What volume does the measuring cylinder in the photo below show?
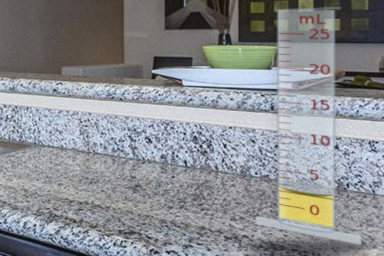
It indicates 2 mL
